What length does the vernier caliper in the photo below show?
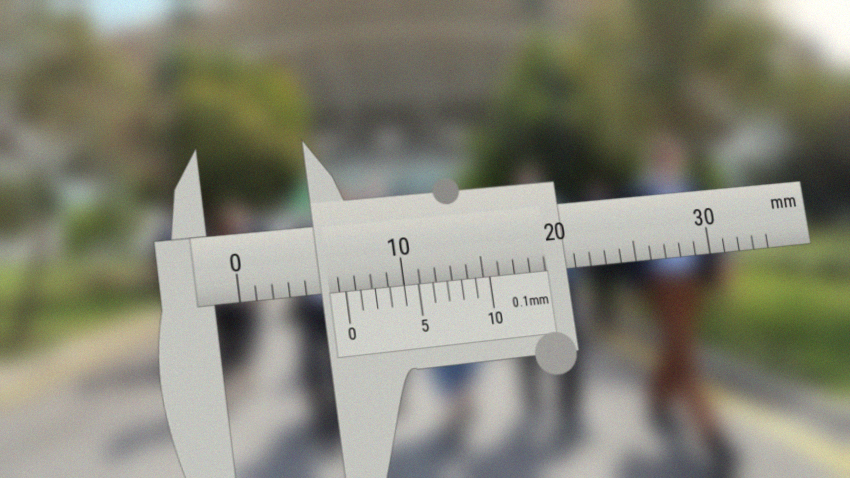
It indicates 6.4 mm
